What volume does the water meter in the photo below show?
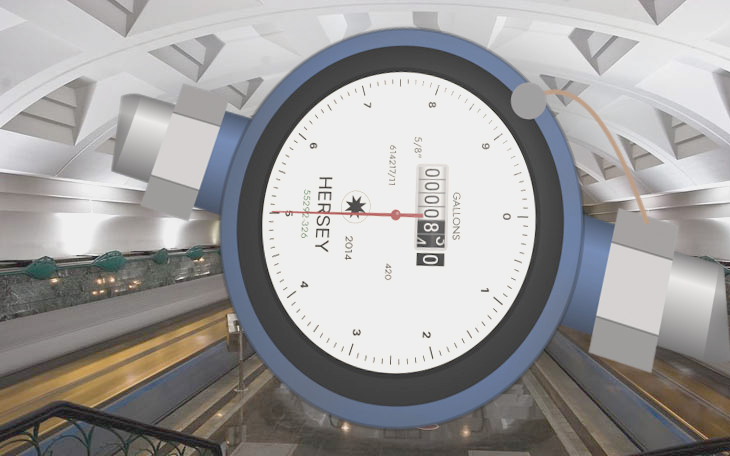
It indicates 835.0 gal
